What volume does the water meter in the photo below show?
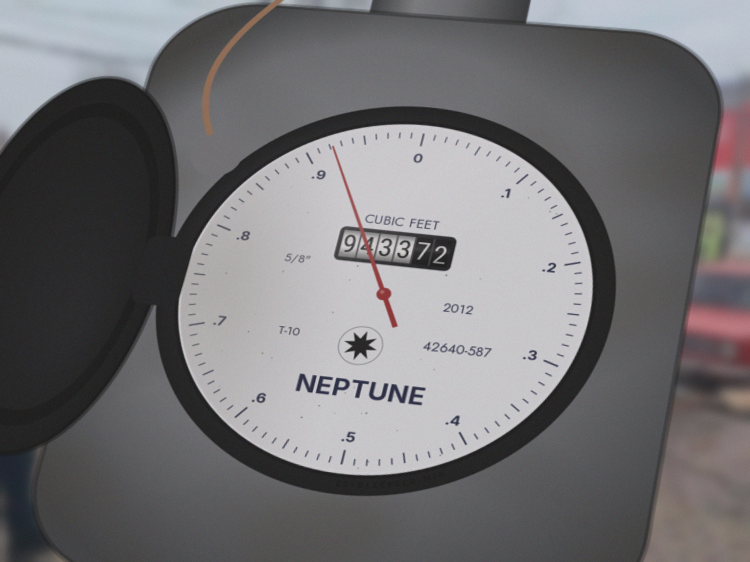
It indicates 943371.92 ft³
